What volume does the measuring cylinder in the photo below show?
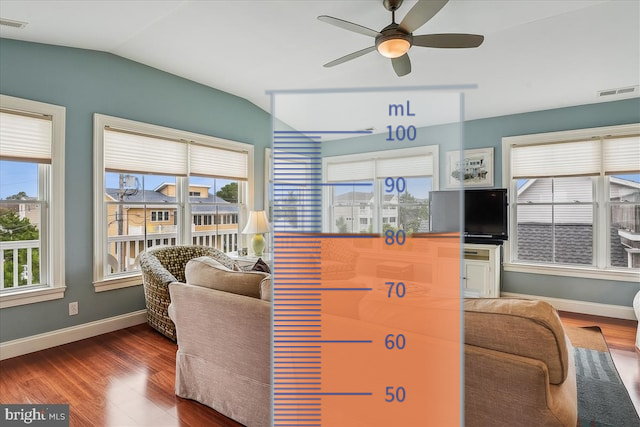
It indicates 80 mL
